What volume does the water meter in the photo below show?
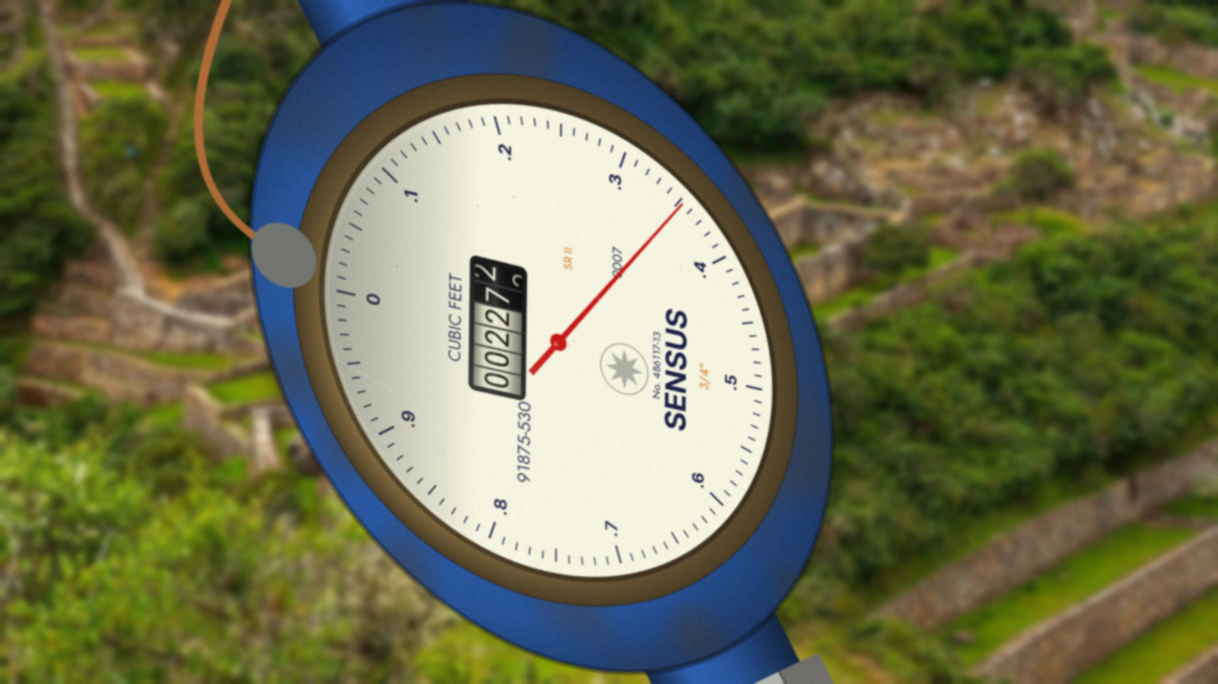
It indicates 2272.35 ft³
